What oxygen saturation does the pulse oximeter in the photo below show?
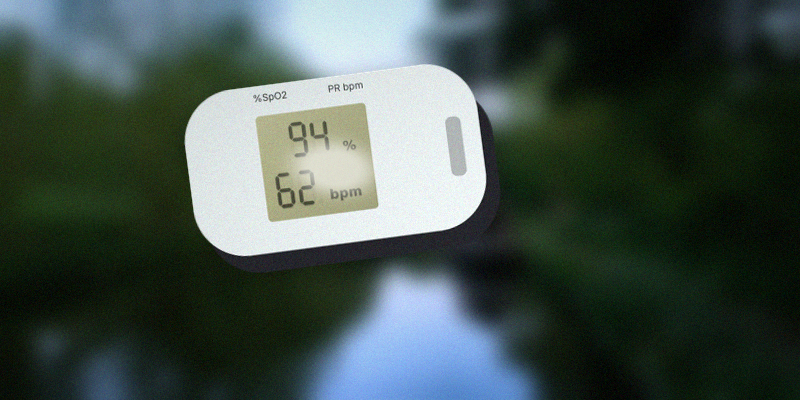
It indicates 94 %
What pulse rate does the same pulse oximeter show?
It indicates 62 bpm
